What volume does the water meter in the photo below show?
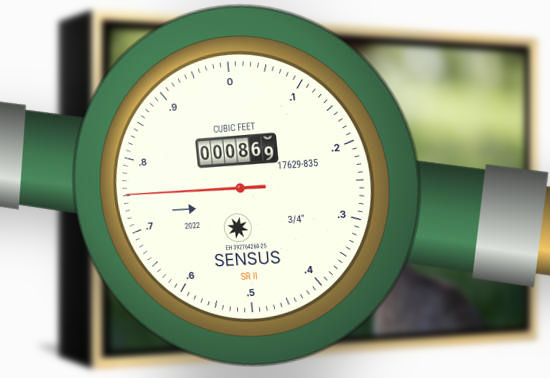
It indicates 868.75 ft³
